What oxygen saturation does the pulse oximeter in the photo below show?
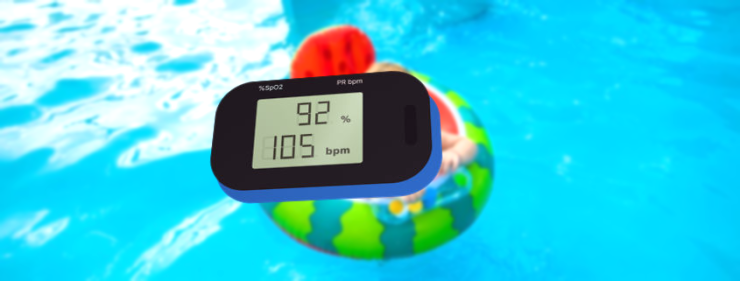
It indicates 92 %
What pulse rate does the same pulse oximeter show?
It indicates 105 bpm
